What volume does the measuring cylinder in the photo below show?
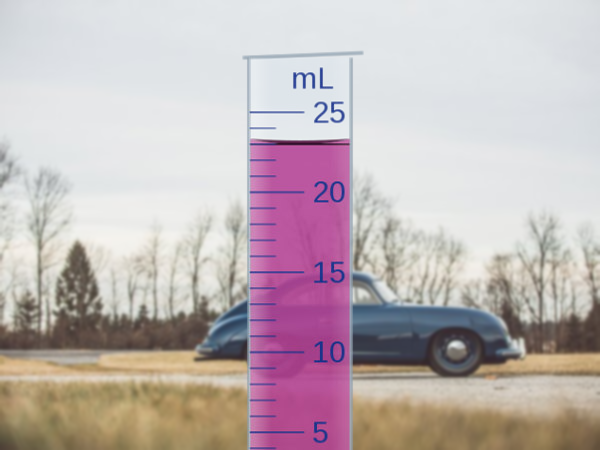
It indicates 23 mL
